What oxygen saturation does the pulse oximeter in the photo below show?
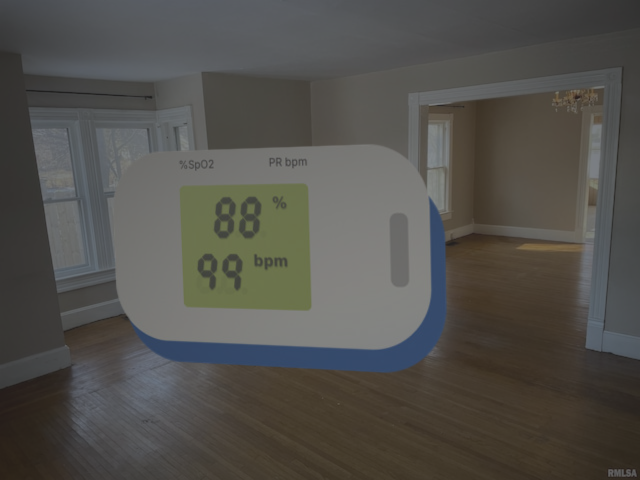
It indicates 88 %
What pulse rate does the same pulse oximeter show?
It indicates 99 bpm
